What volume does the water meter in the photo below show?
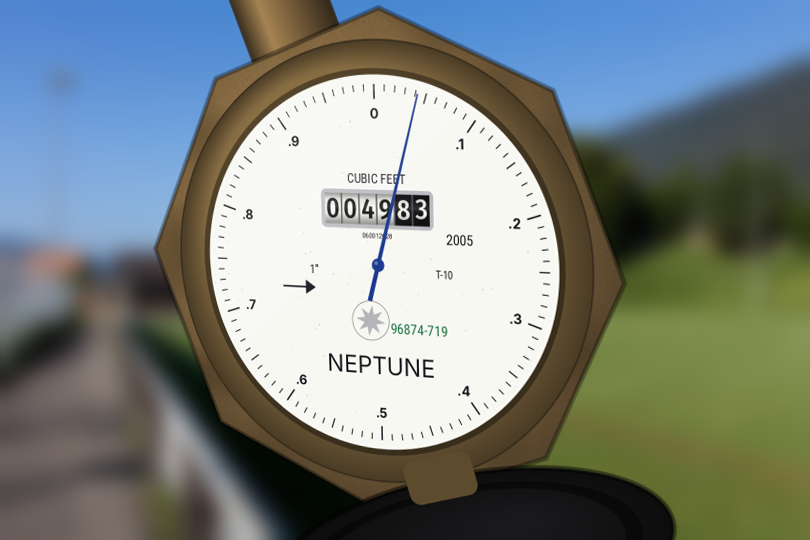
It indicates 4983.04 ft³
